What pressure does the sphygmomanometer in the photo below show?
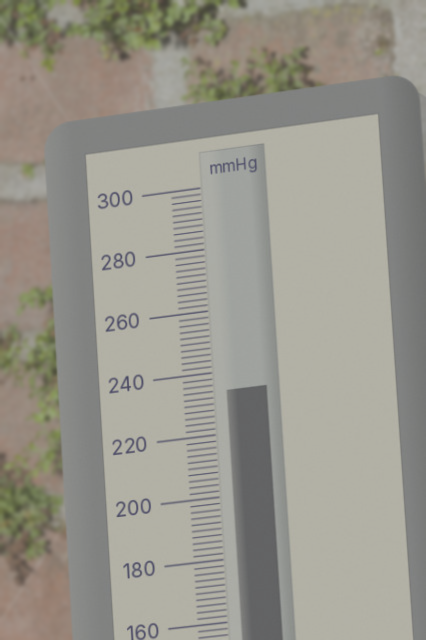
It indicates 234 mmHg
